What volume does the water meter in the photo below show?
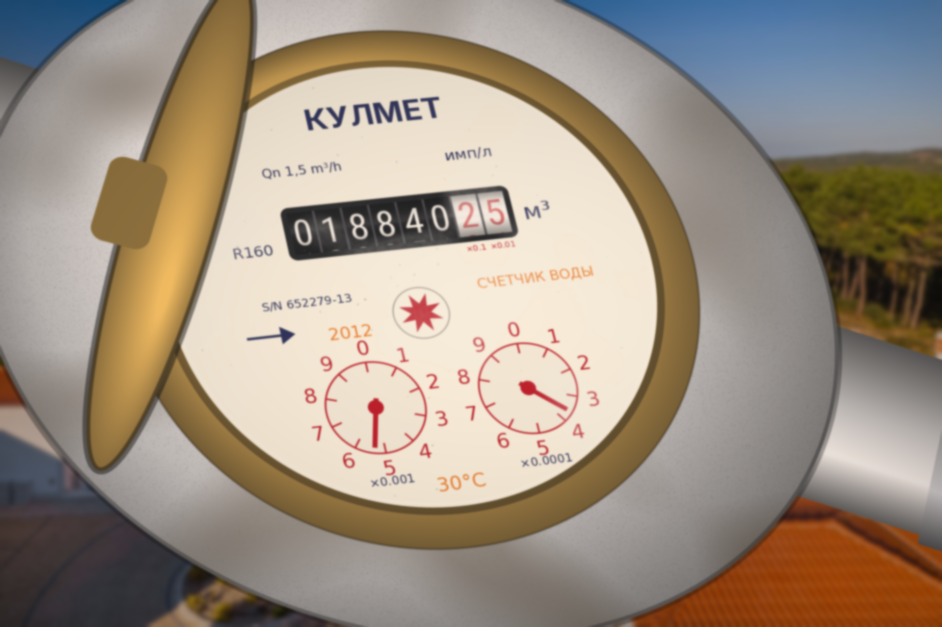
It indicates 18840.2553 m³
